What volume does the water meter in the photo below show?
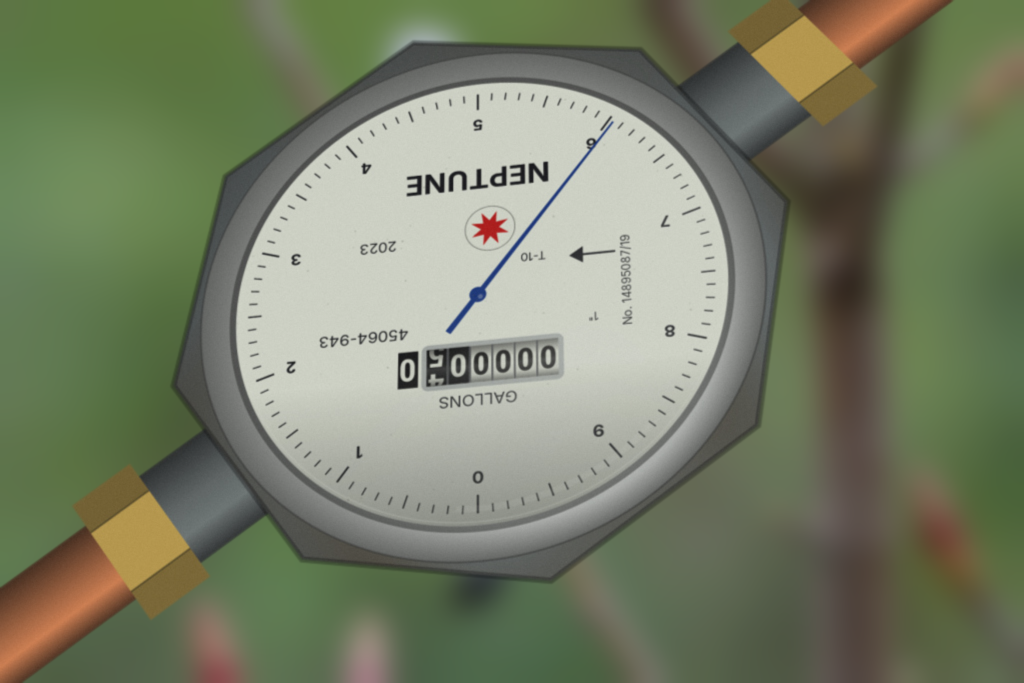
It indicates 46.0 gal
